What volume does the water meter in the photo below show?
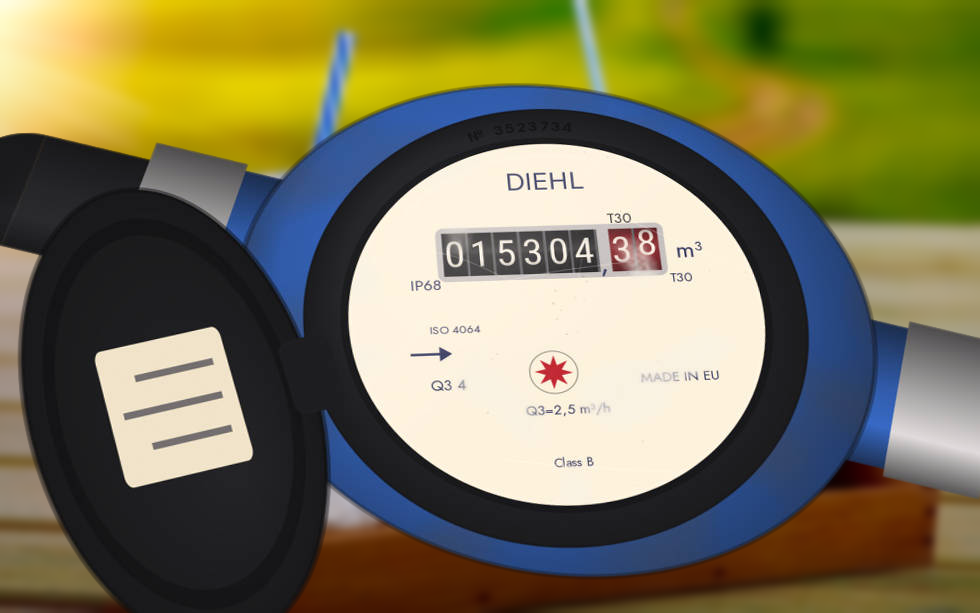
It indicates 15304.38 m³
